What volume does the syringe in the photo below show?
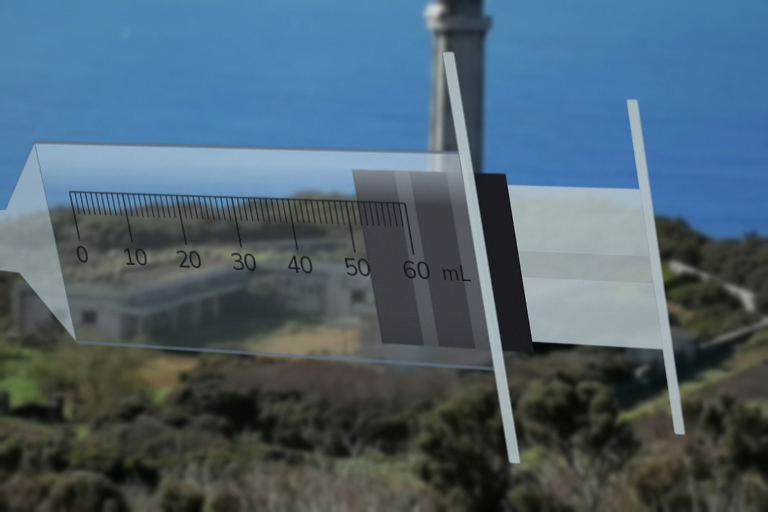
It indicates 52 mL
